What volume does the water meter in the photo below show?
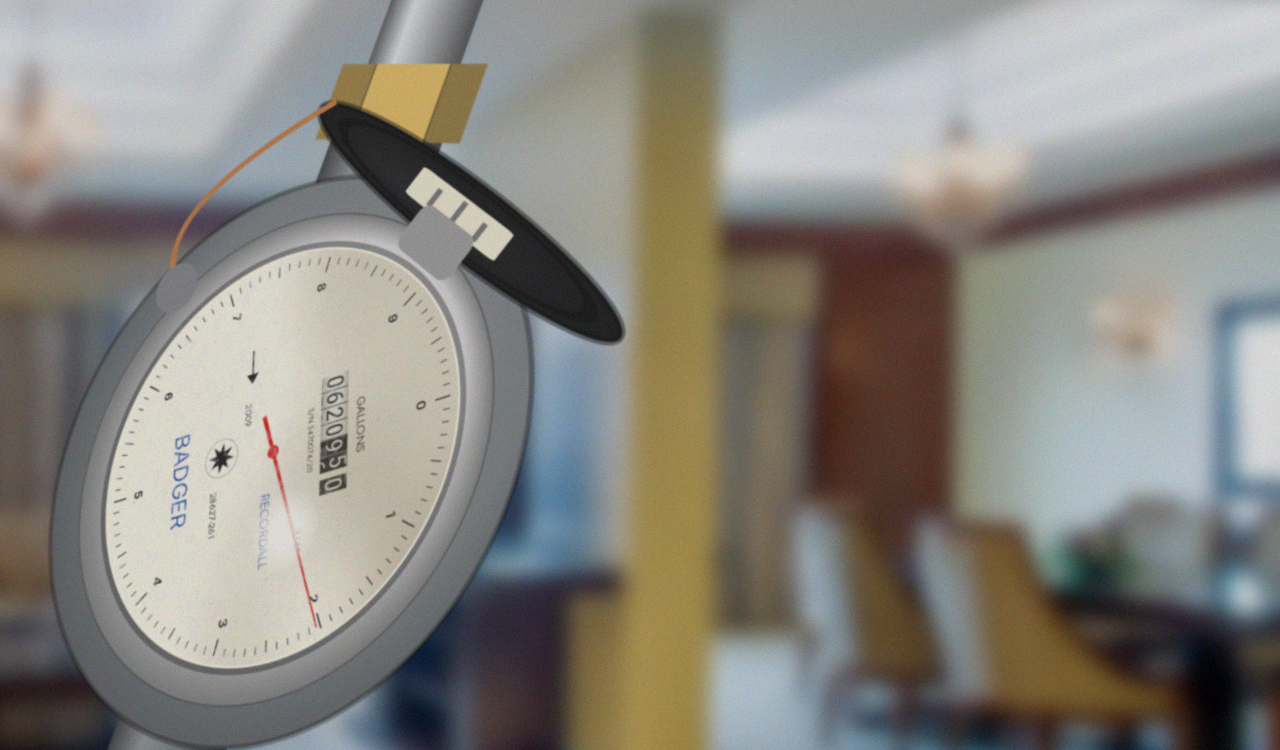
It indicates 620952.0 gal
